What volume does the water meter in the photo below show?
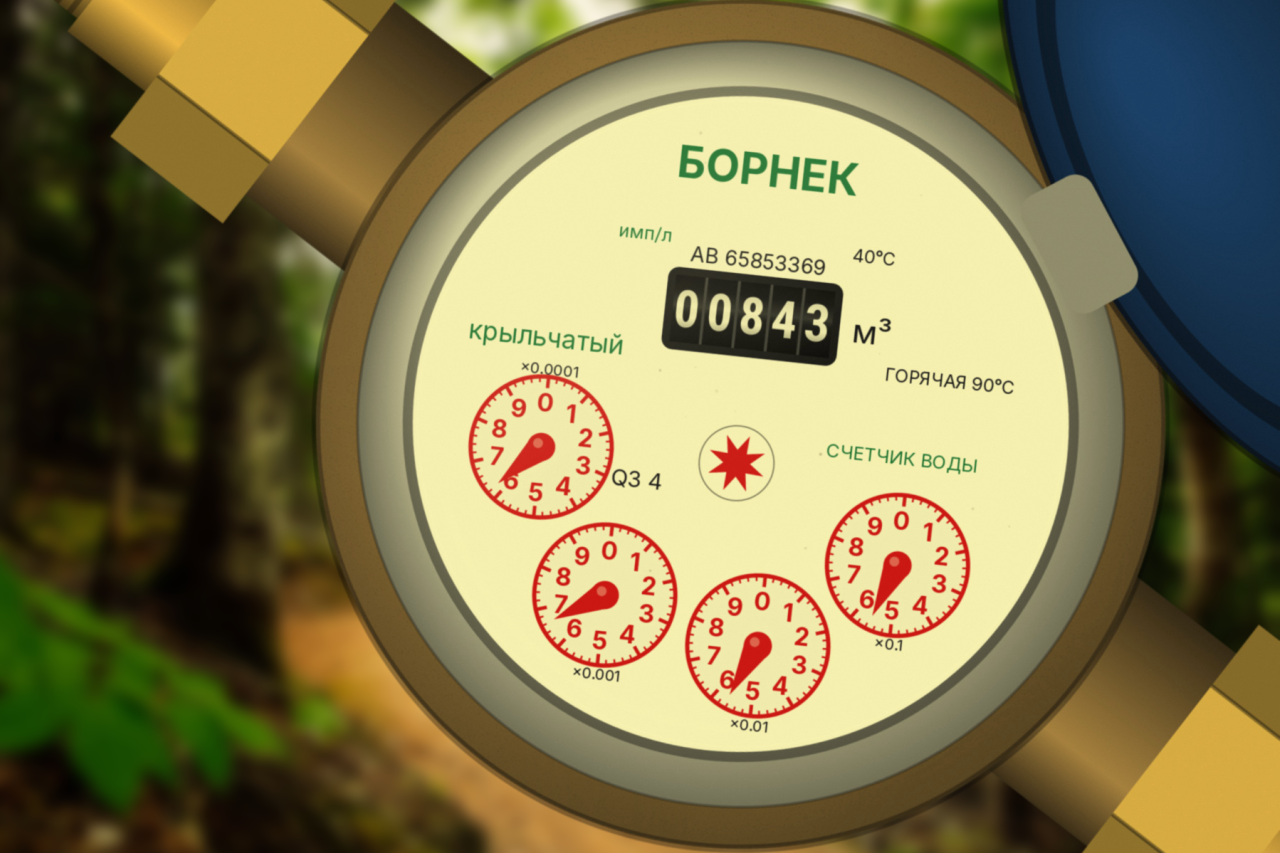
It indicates 843.5566 m³
